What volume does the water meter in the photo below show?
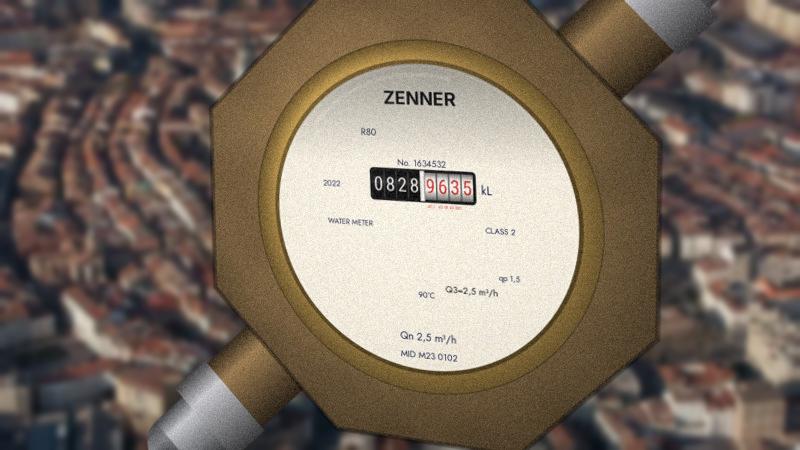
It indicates 828.9635 kL
